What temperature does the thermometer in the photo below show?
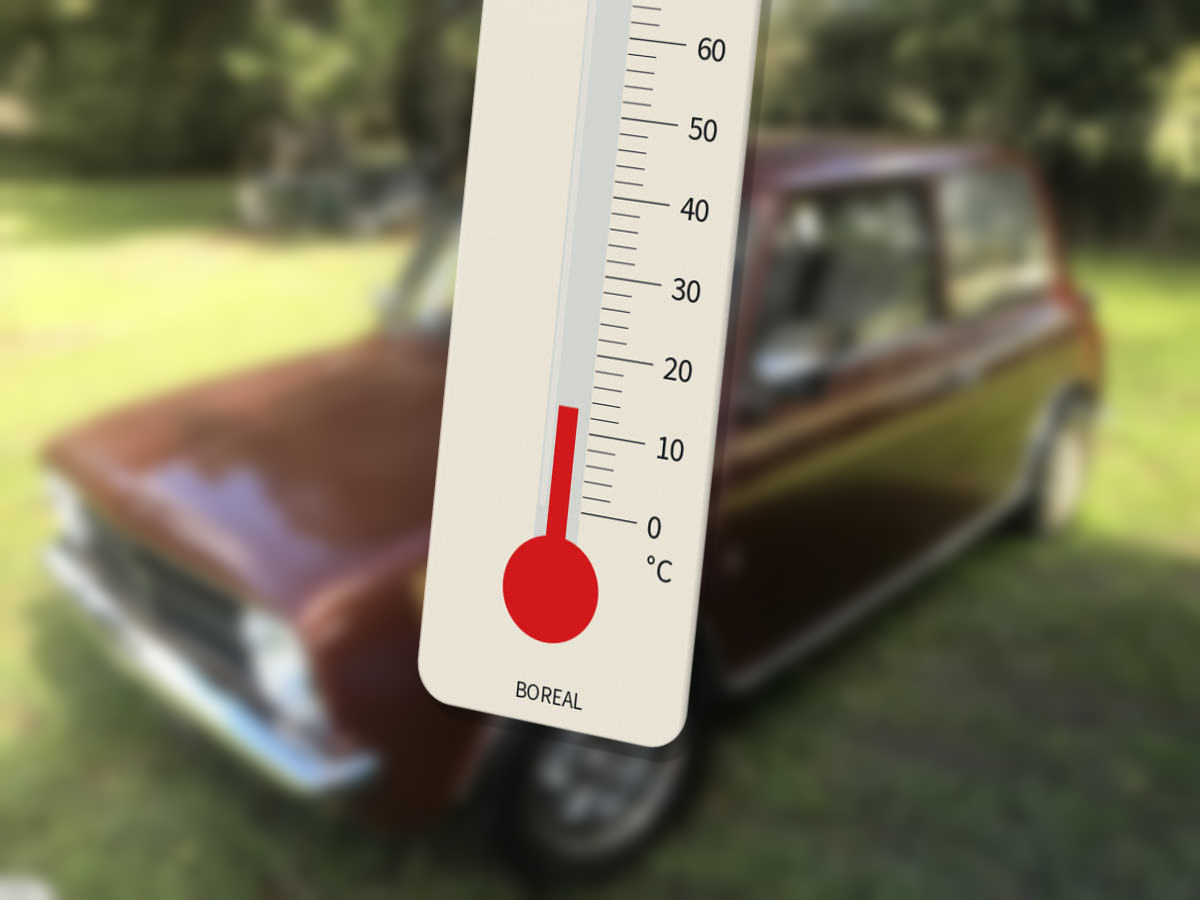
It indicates 13 °C
